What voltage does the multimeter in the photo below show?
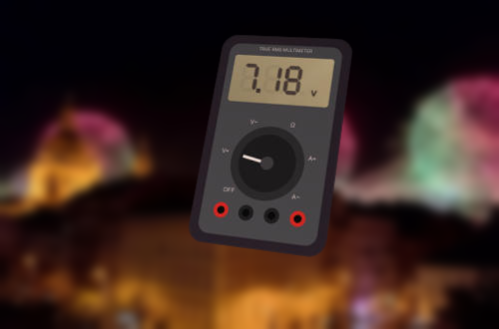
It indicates 7.18 V
